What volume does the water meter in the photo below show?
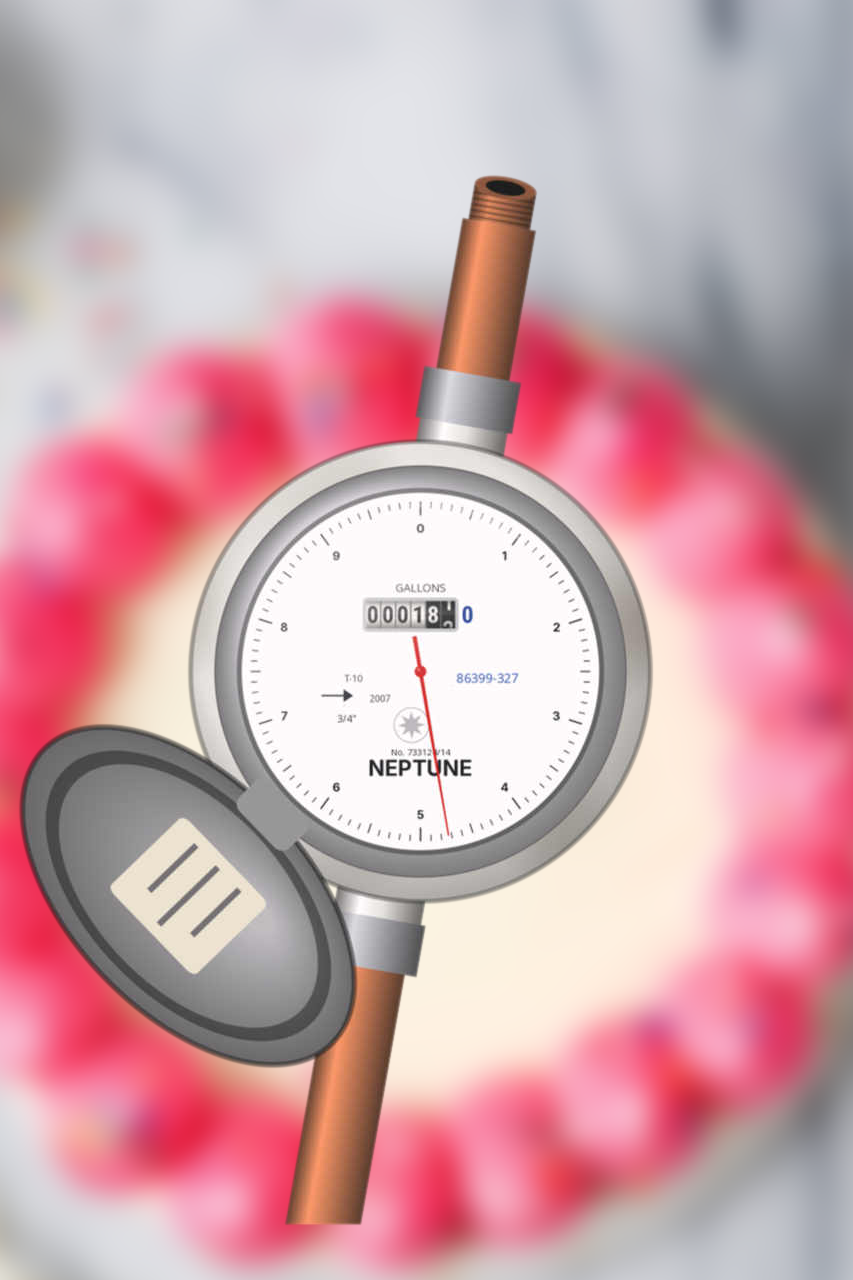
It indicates 1814.7 gal
